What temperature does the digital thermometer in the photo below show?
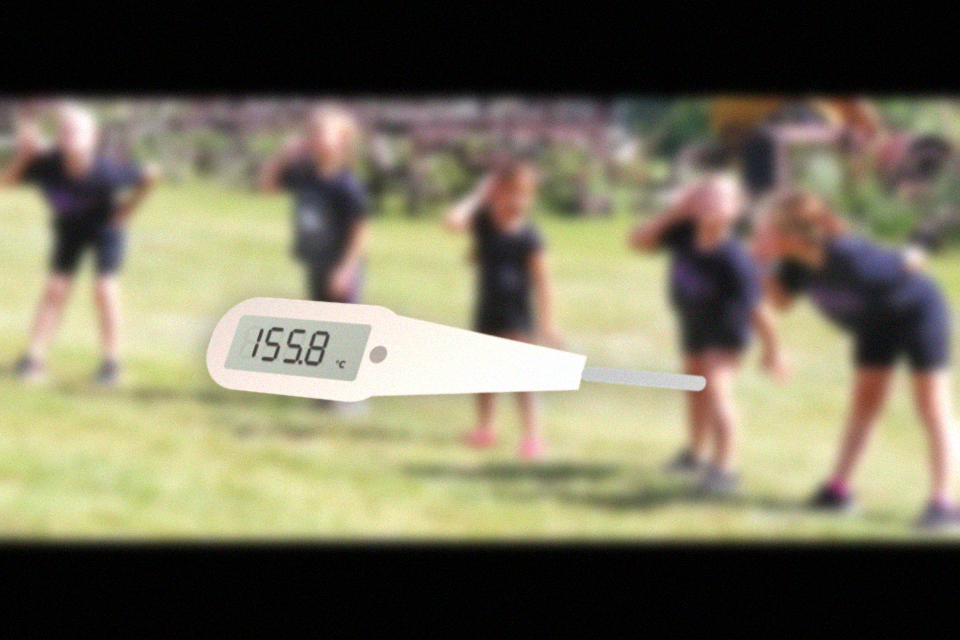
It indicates 155.8 °C
